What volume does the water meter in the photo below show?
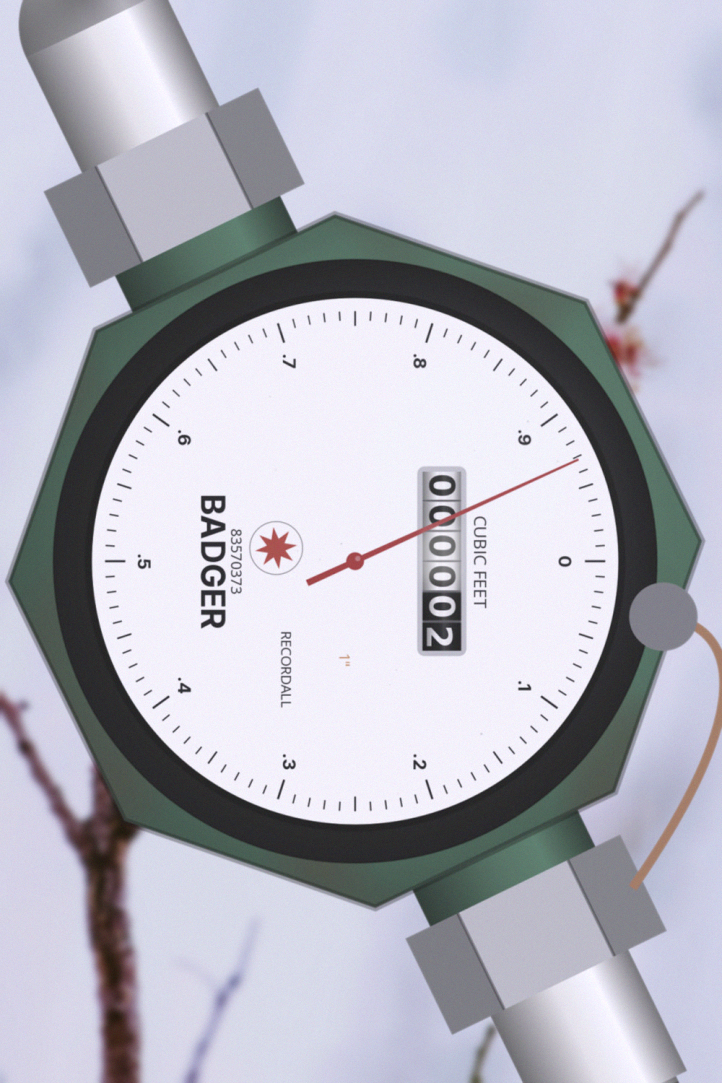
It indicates 1.93 ft³
